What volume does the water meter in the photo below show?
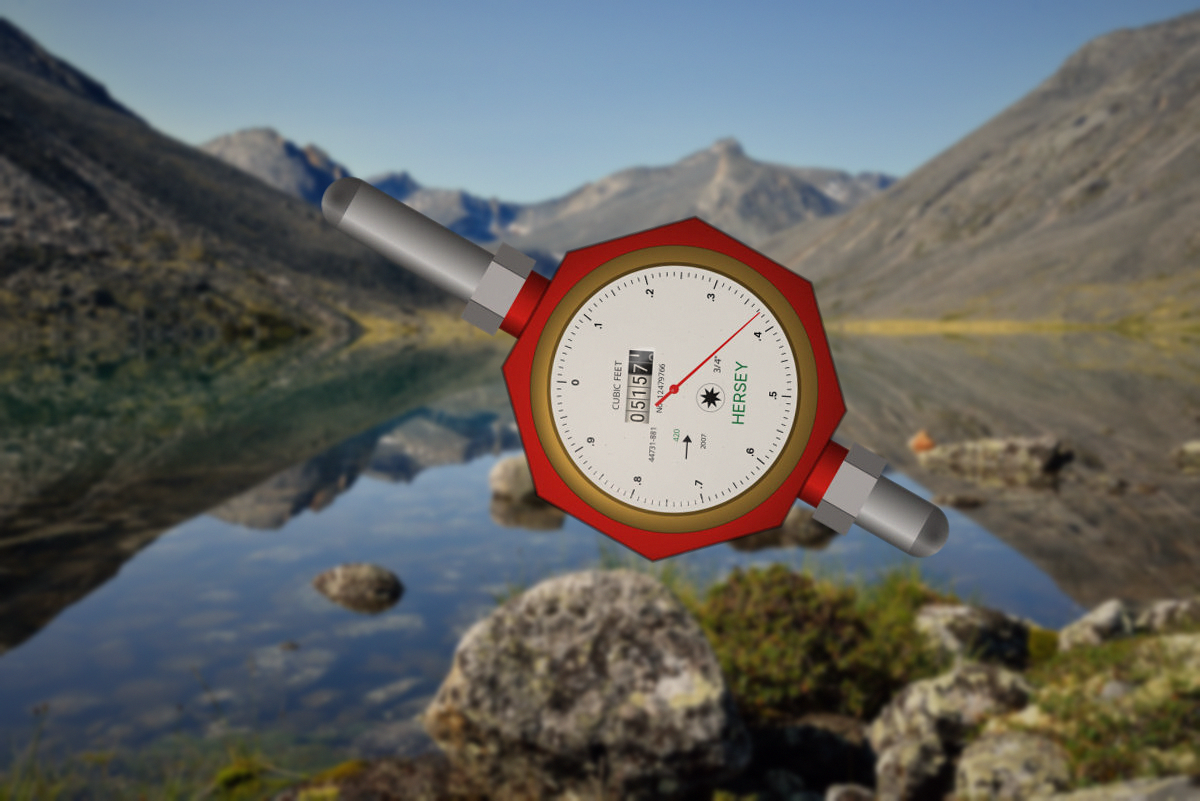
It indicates 51571.37 ft³
